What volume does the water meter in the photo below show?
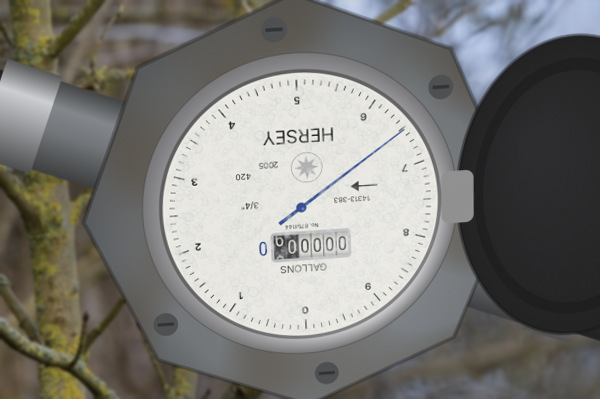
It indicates 86.5 gal
